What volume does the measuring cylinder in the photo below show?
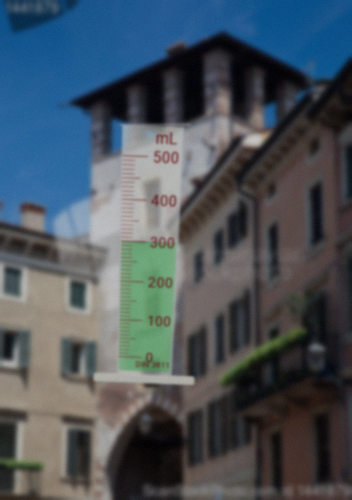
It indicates 300 mL
